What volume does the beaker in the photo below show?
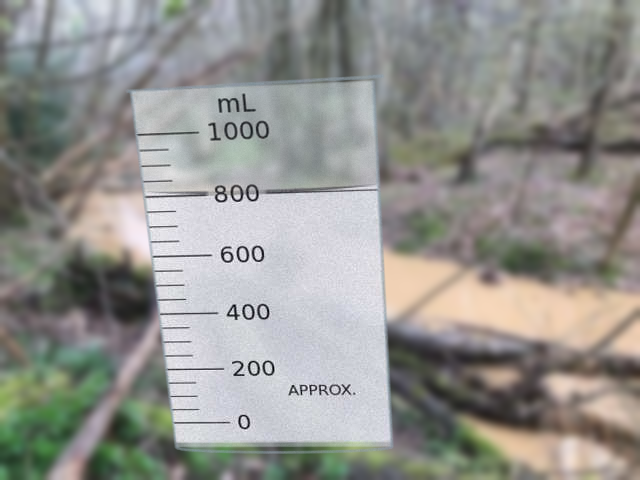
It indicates 800 mL
